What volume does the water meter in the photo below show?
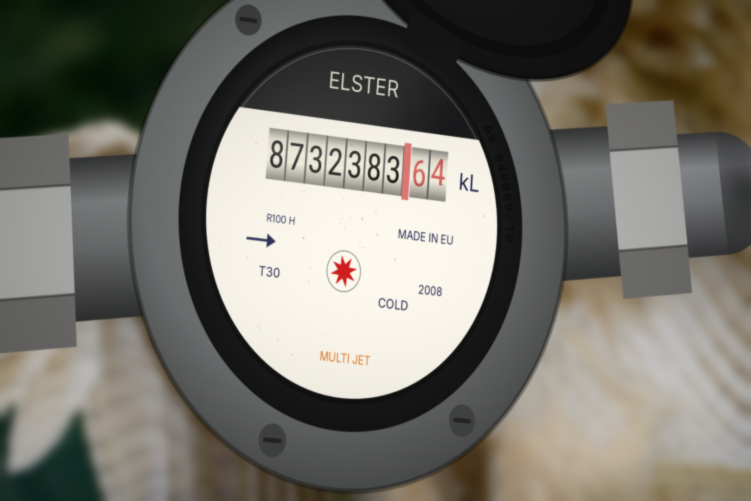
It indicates 8732383.64 kL
